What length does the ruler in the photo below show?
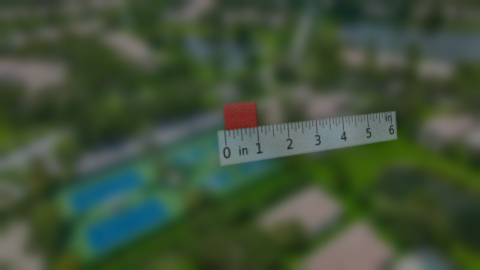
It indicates 1 in
